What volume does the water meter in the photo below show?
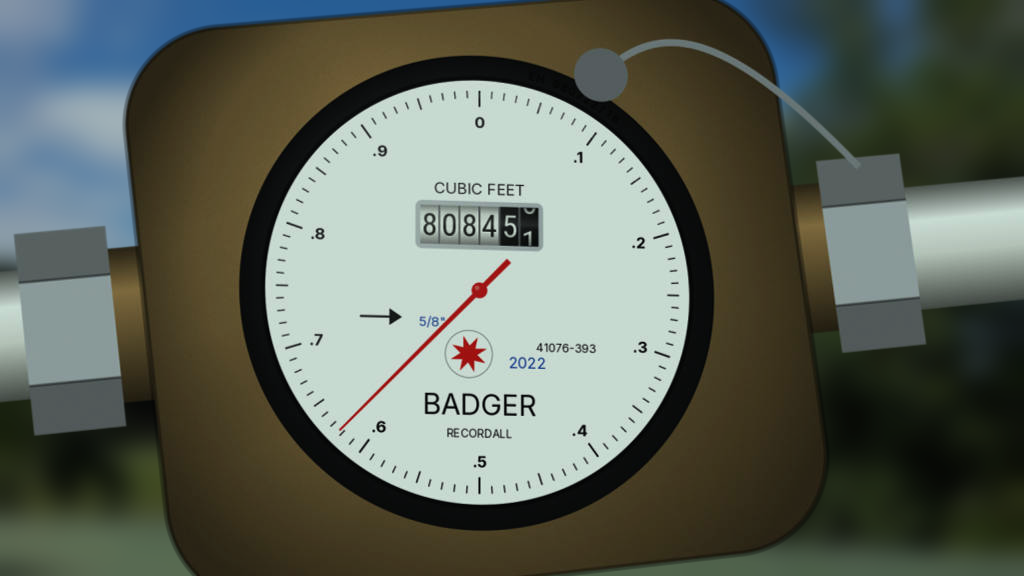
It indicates 808450.62 ft³
